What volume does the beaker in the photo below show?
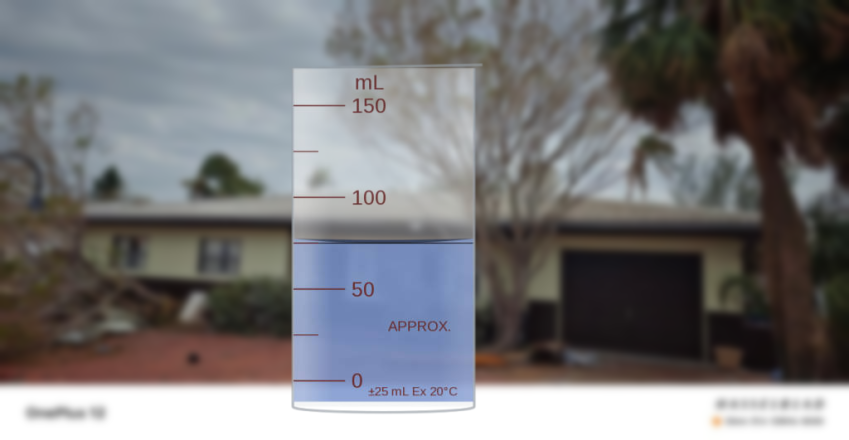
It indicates 75 mL
